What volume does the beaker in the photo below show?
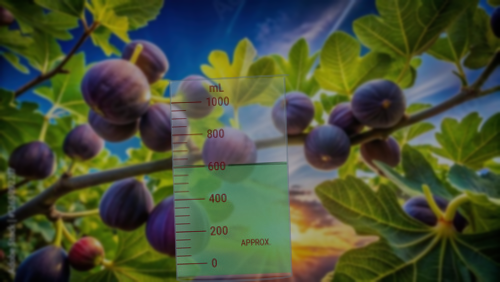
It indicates 600 mL
